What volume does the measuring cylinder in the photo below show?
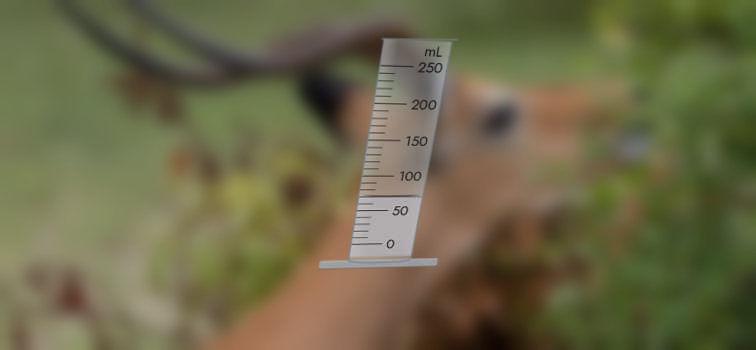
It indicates 70 mL
